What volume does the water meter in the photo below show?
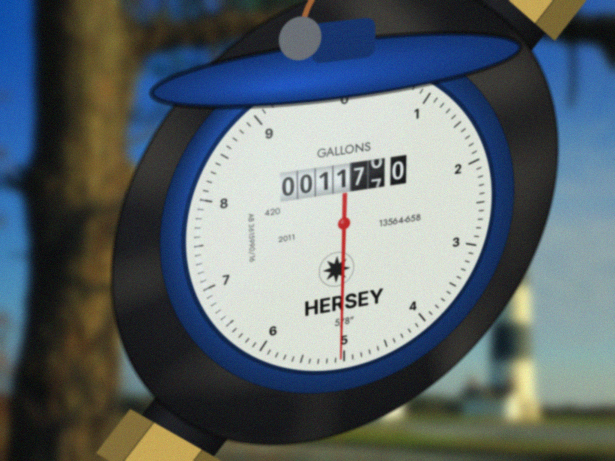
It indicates 11765.0 gal
